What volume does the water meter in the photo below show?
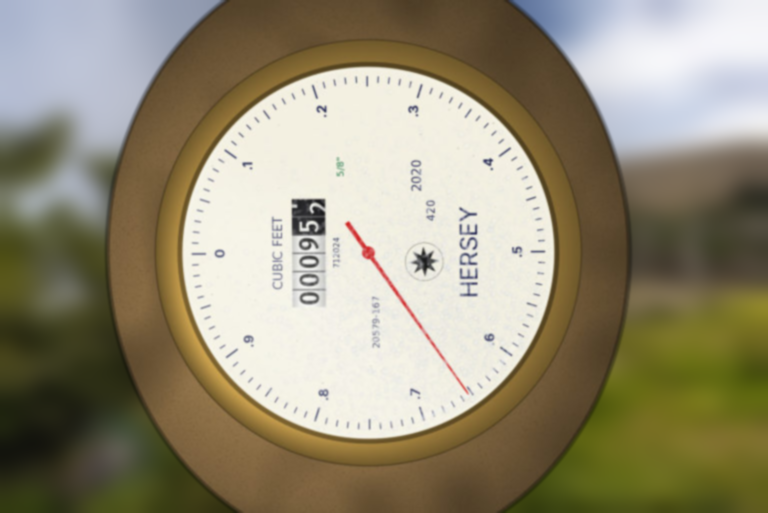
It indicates 951.65 ft³
